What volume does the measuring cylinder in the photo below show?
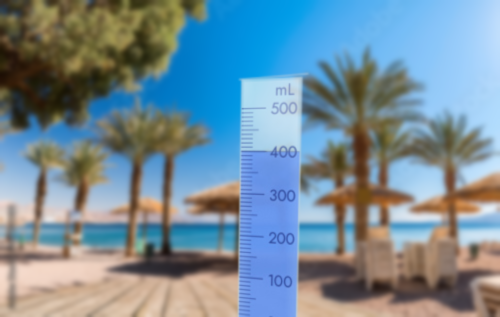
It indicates 400 mL
